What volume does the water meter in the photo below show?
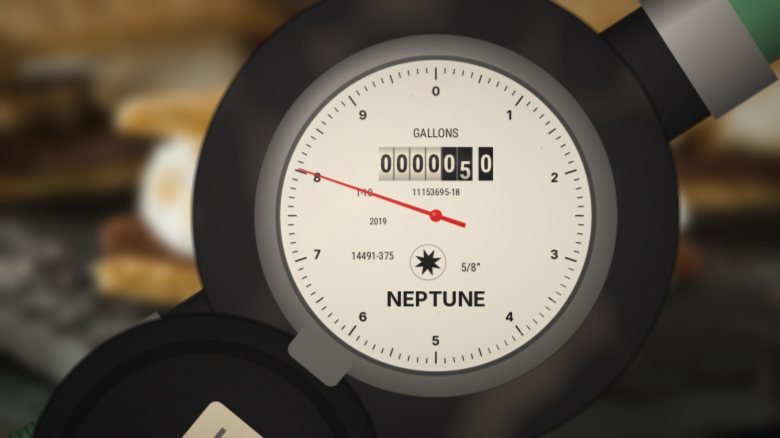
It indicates 48.0 gal
